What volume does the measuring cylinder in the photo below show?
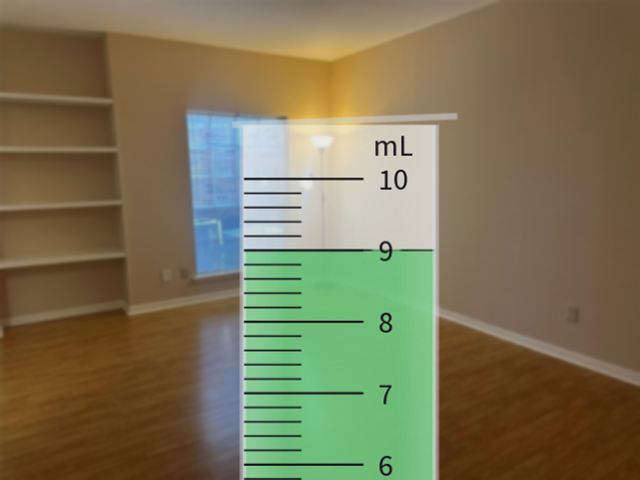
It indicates 9 mL
